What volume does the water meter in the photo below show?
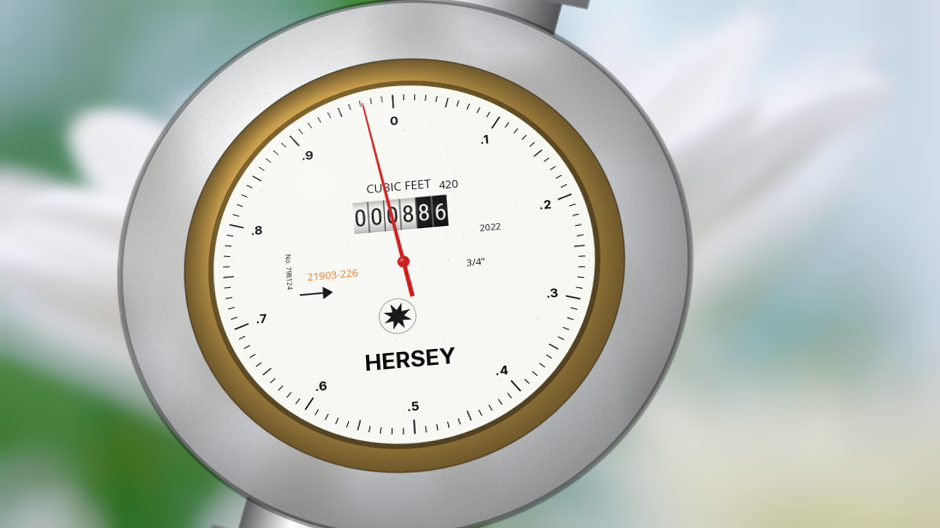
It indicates 885.97 ft³
